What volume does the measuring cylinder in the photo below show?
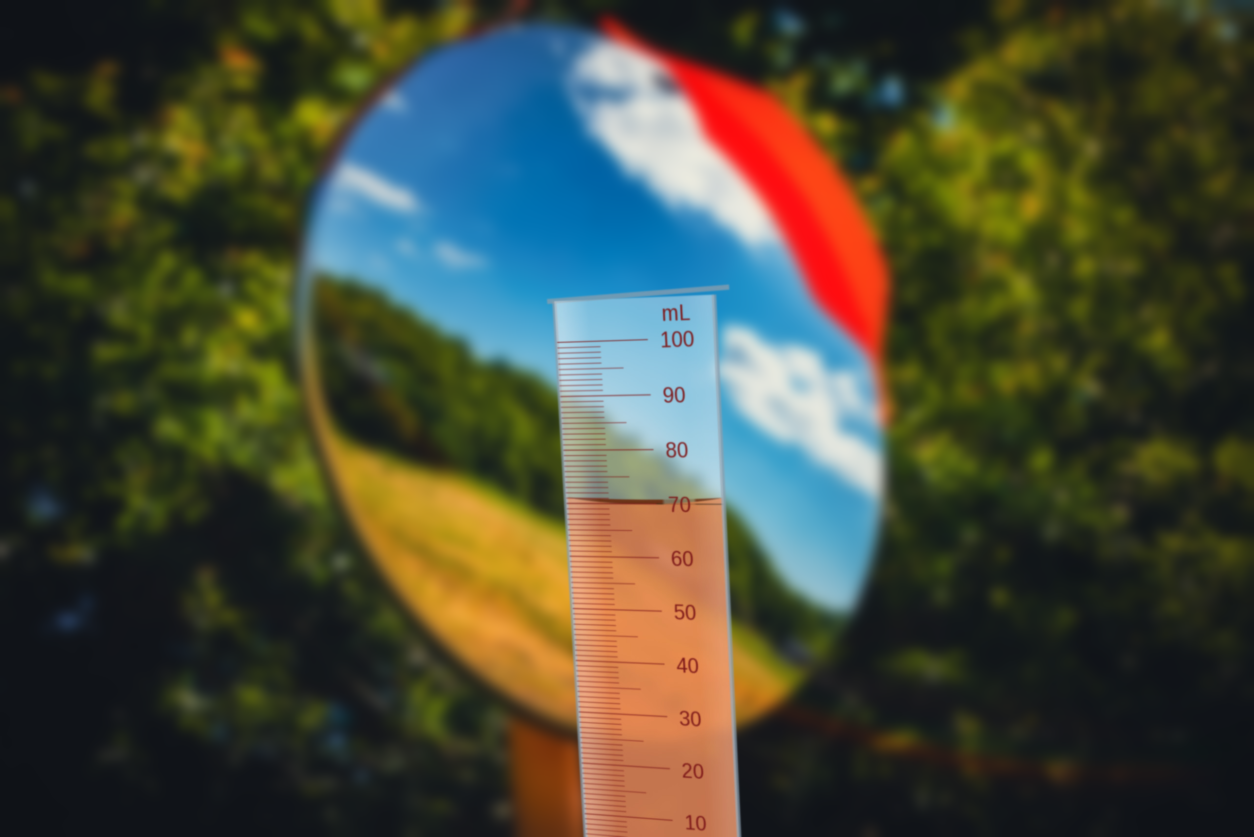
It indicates 70 mL
